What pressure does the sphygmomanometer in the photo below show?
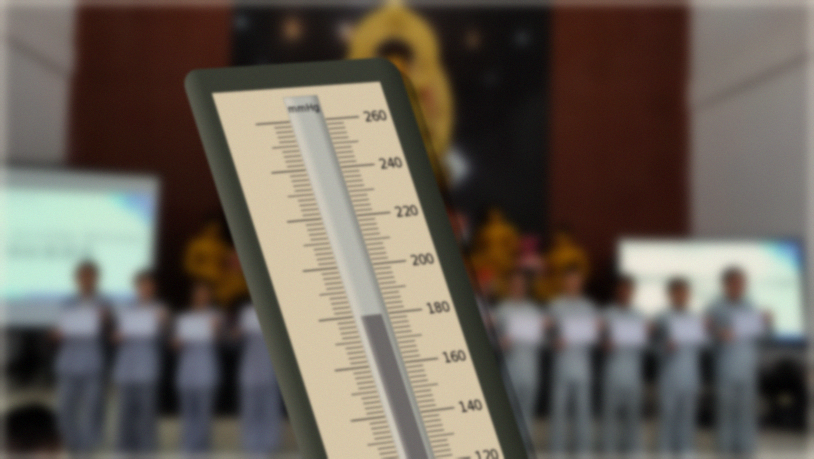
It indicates 180 mmHg
